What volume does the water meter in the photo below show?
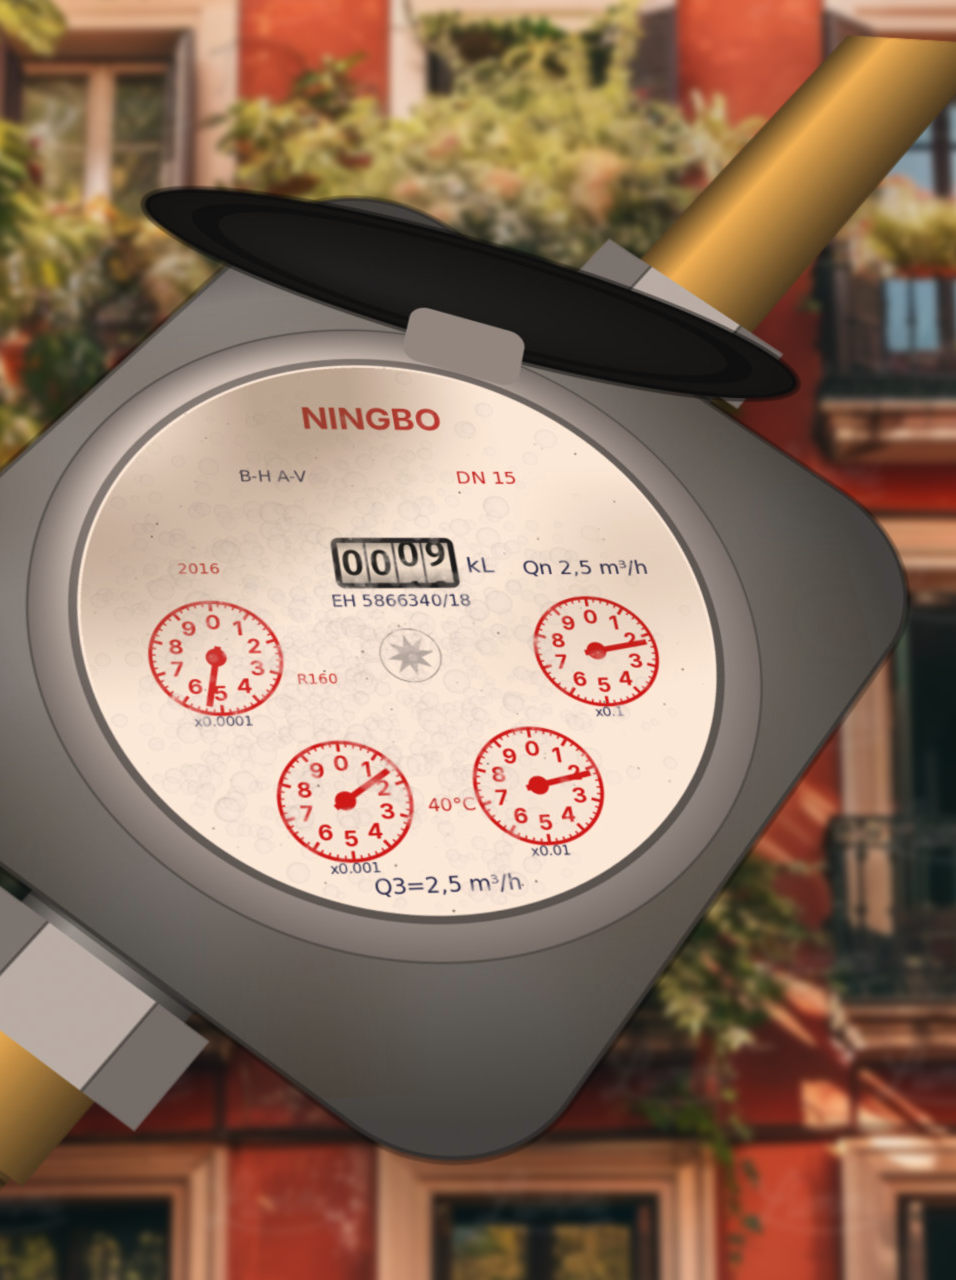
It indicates 9.2215 kL
